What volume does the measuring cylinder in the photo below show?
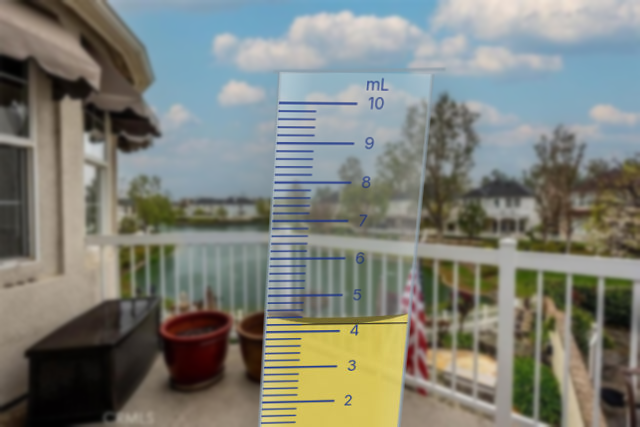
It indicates 4.2 mL
